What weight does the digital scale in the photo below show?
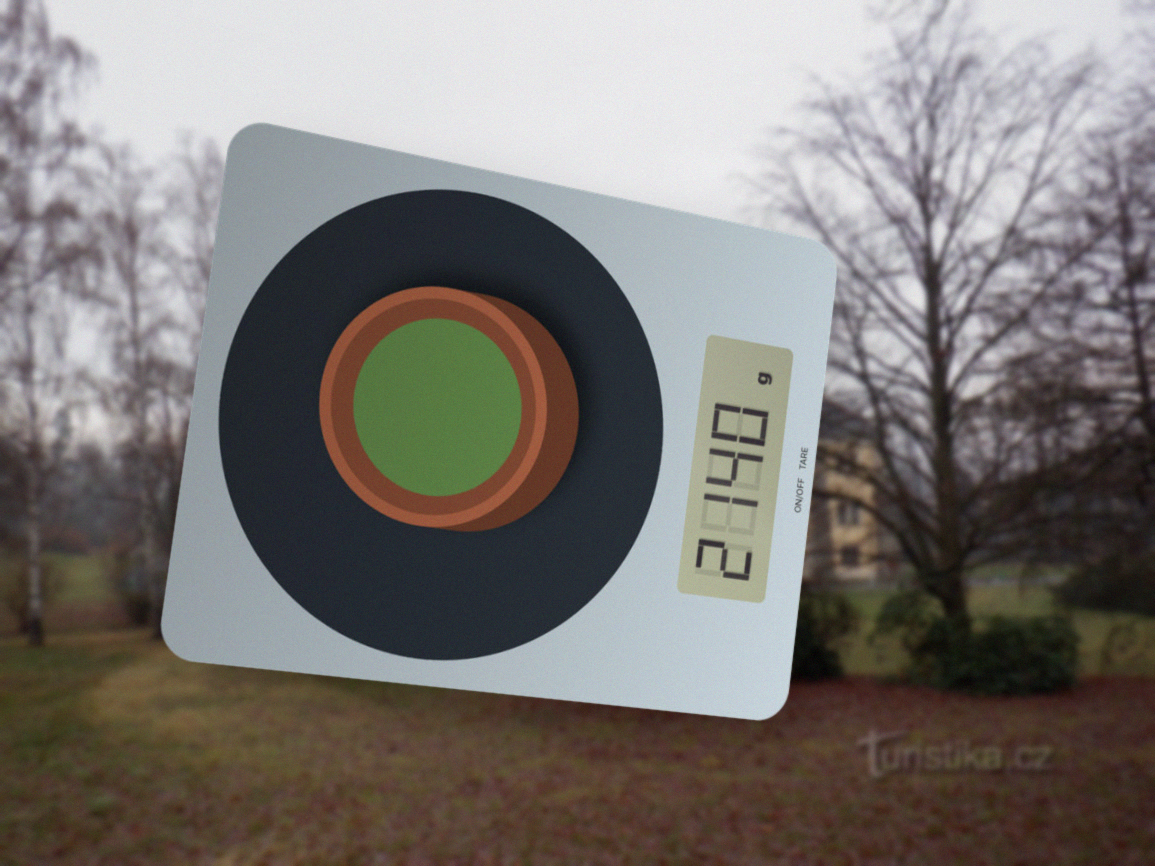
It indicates 2140 g
